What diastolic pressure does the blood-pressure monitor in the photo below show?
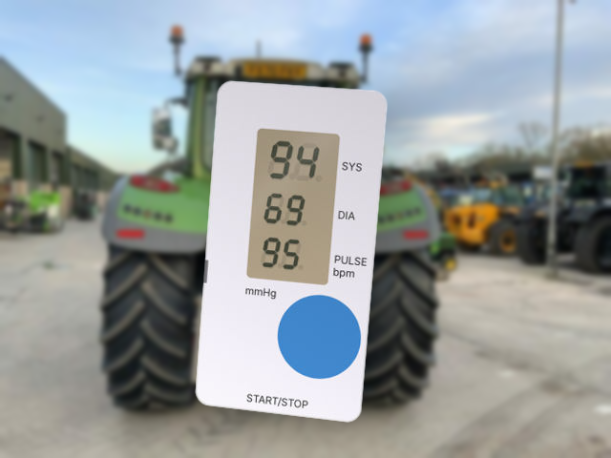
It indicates 69 mmHg
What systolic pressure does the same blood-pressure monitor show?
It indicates 94 mmHg
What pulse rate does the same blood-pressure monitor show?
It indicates 95 bpm
